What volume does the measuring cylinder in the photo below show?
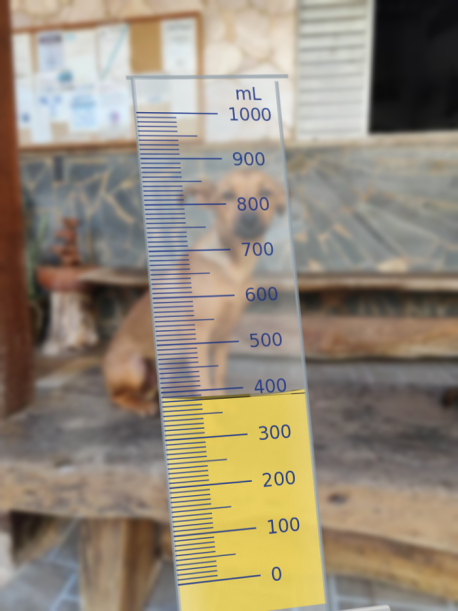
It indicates 380 mL
